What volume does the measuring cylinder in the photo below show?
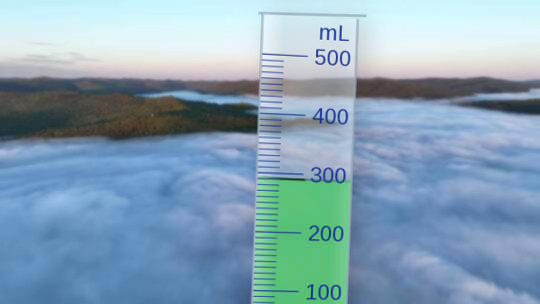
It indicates 290 mL
